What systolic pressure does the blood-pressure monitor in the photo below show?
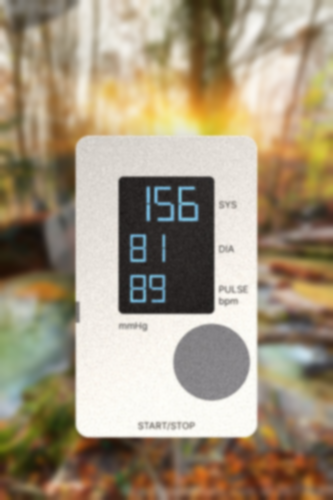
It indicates 156 mmHg
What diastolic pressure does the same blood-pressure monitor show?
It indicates 81 mmHg
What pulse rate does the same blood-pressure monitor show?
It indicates 89 bpm
